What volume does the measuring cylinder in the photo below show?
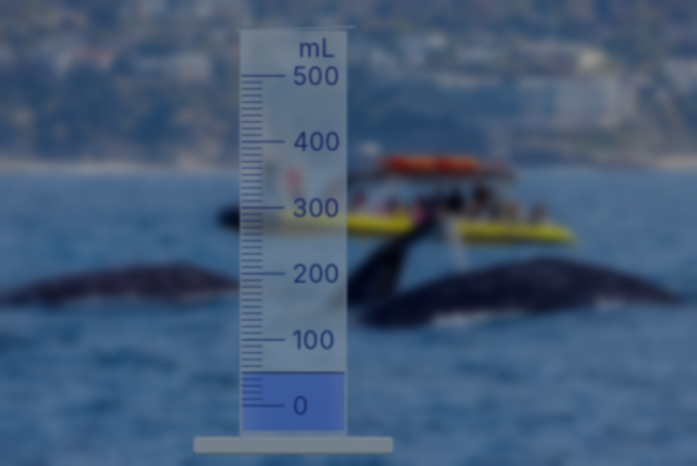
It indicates 50 mL
